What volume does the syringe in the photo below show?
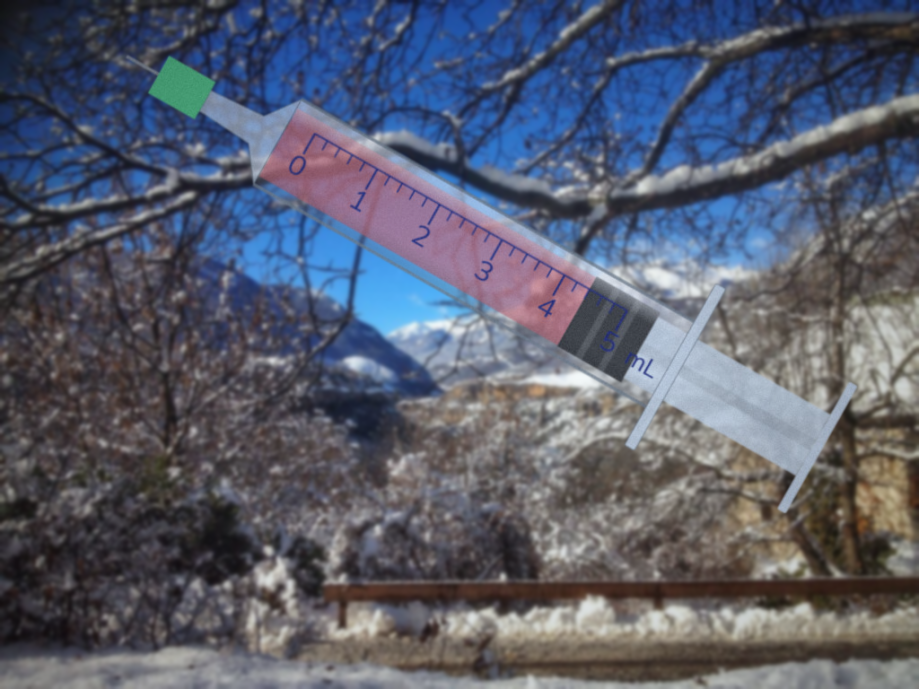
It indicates 4.4 mL
